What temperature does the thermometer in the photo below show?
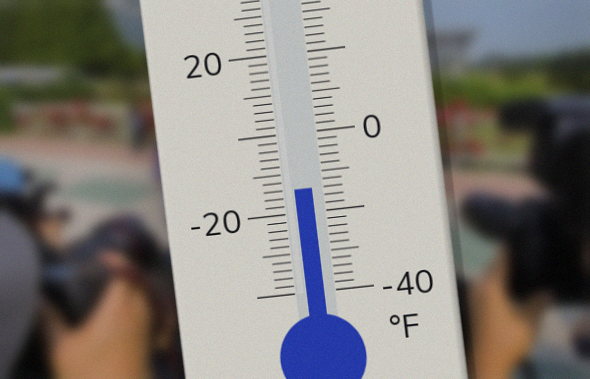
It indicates -14 °F
